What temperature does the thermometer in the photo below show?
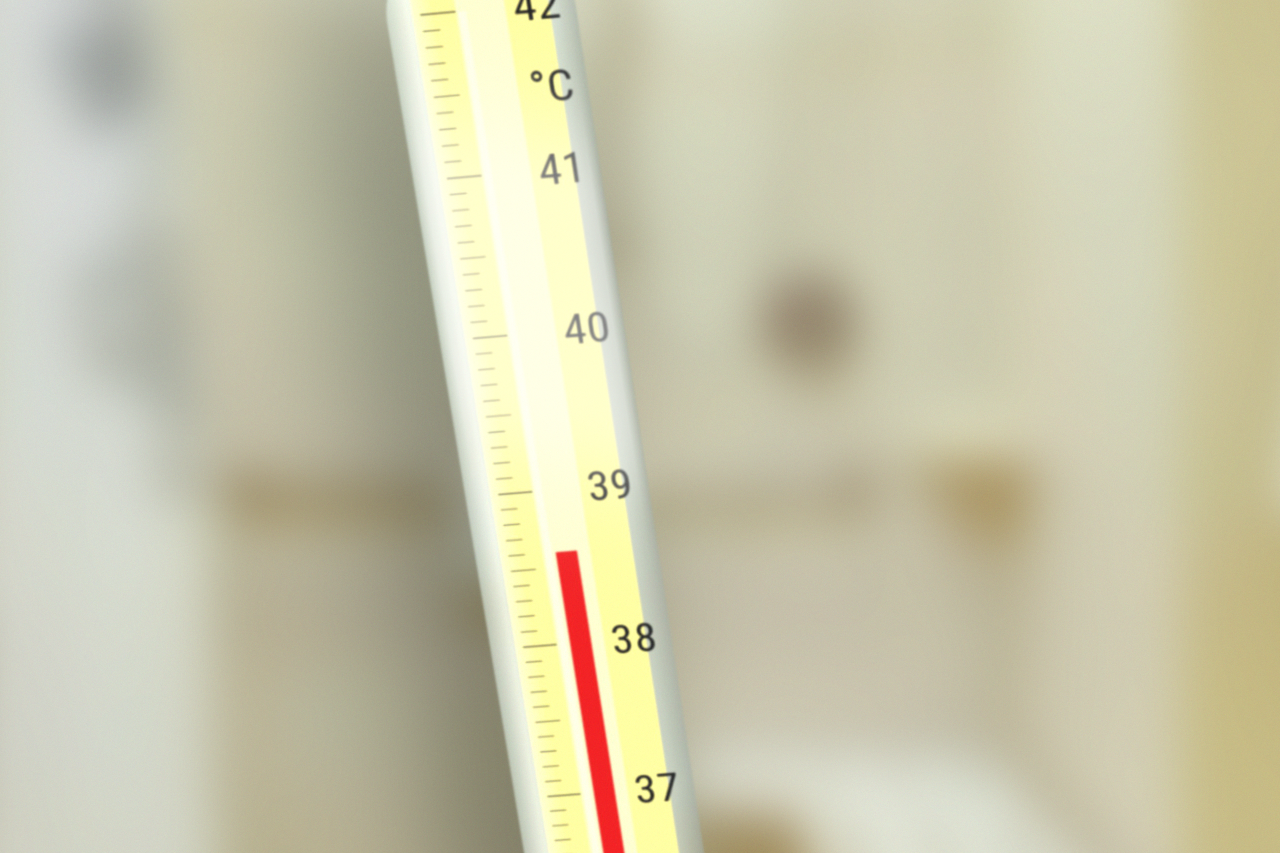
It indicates 38.6 °C
